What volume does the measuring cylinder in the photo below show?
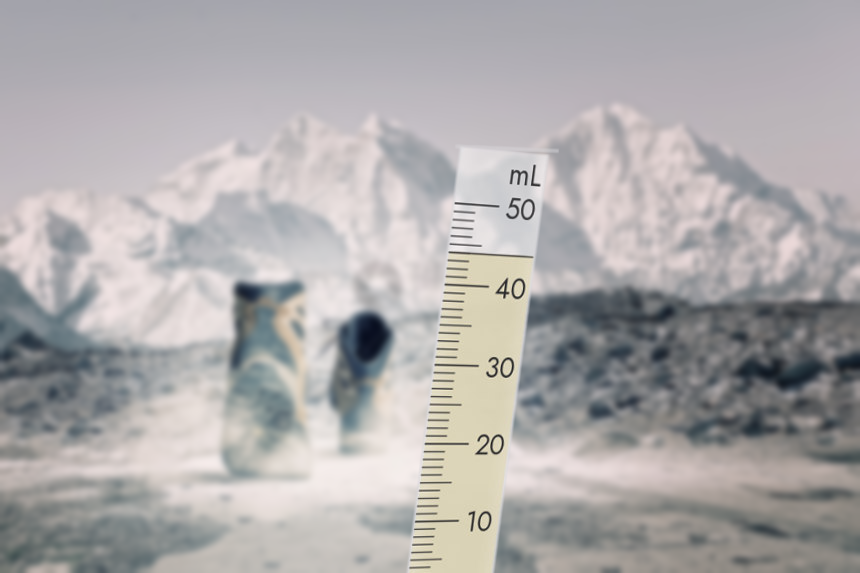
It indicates 44 mL
